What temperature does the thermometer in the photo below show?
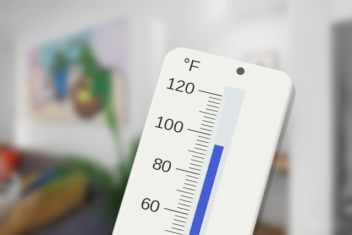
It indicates 96 °F
